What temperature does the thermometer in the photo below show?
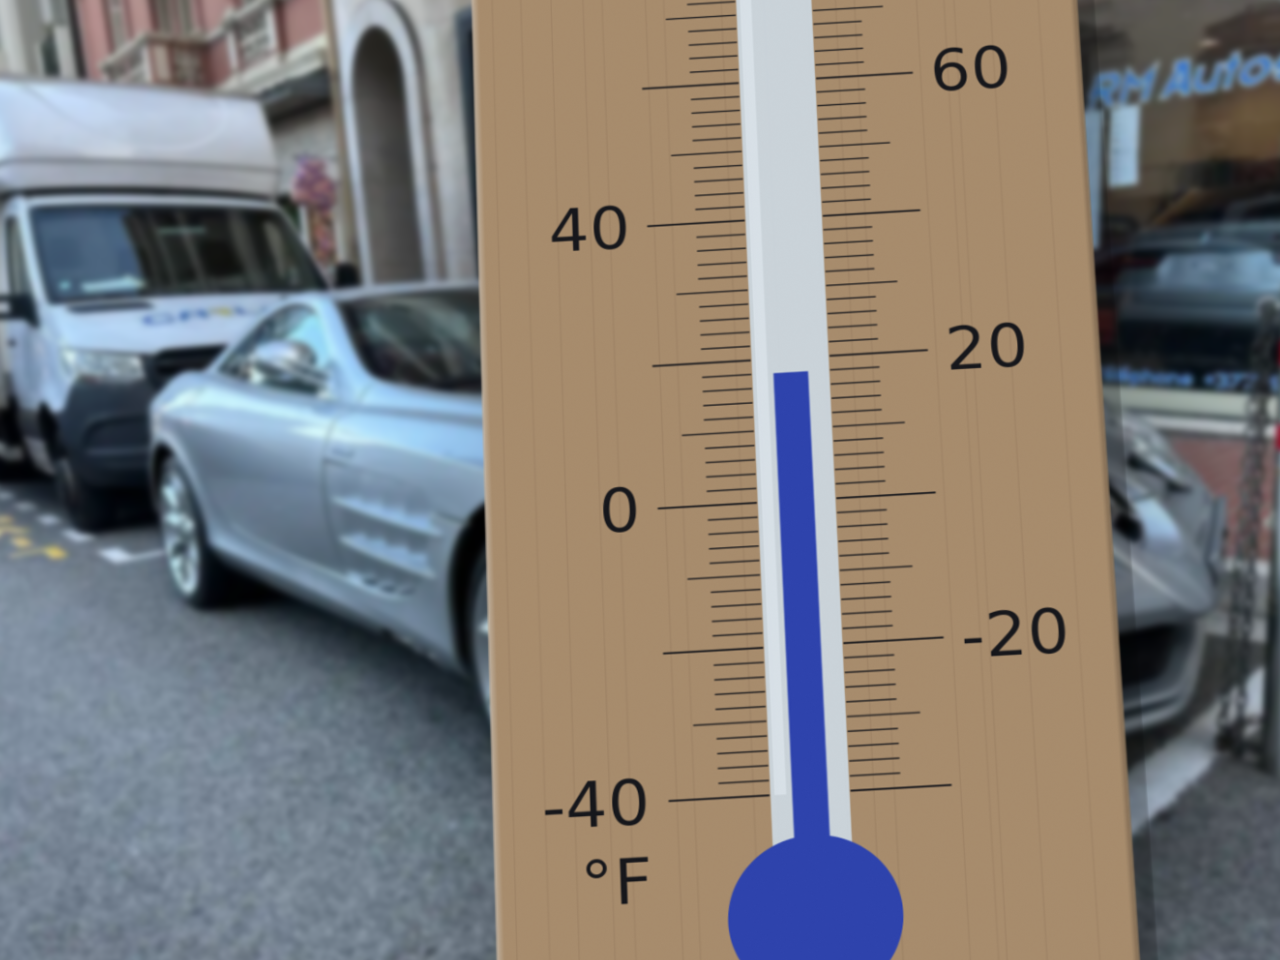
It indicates 18 °F
